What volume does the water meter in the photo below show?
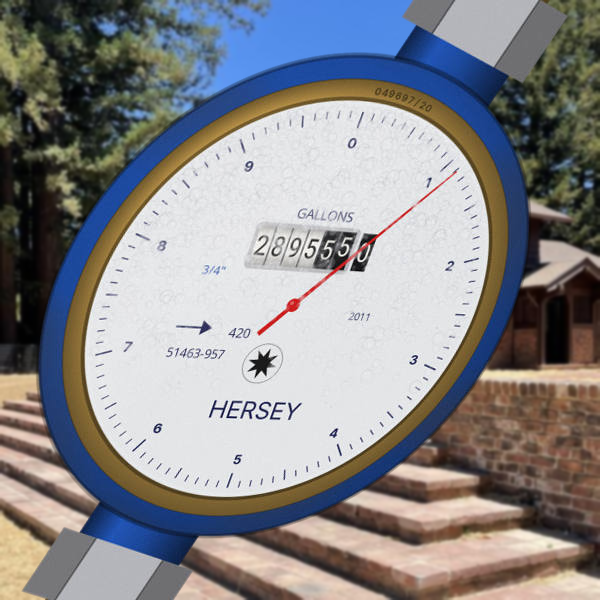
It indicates 2895551.1 gal
